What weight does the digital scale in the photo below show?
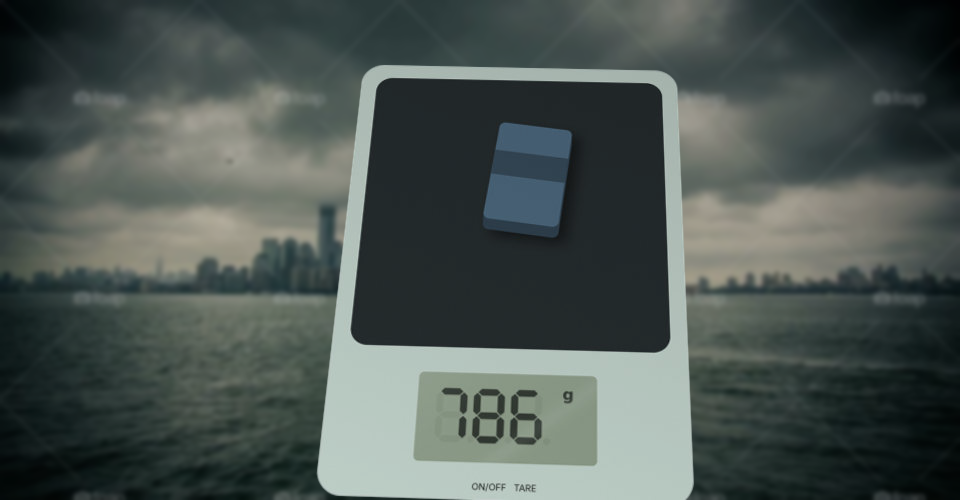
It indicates 786 g
